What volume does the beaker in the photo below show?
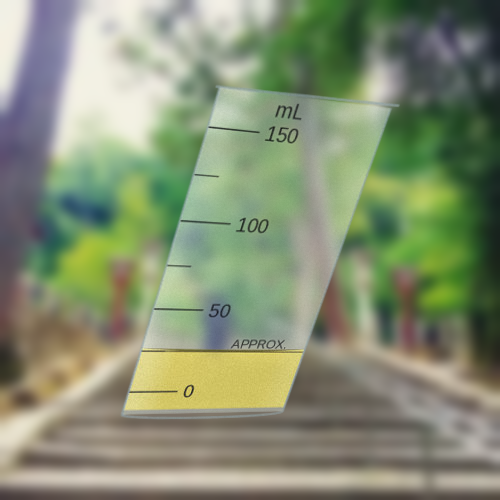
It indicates 25 mL
